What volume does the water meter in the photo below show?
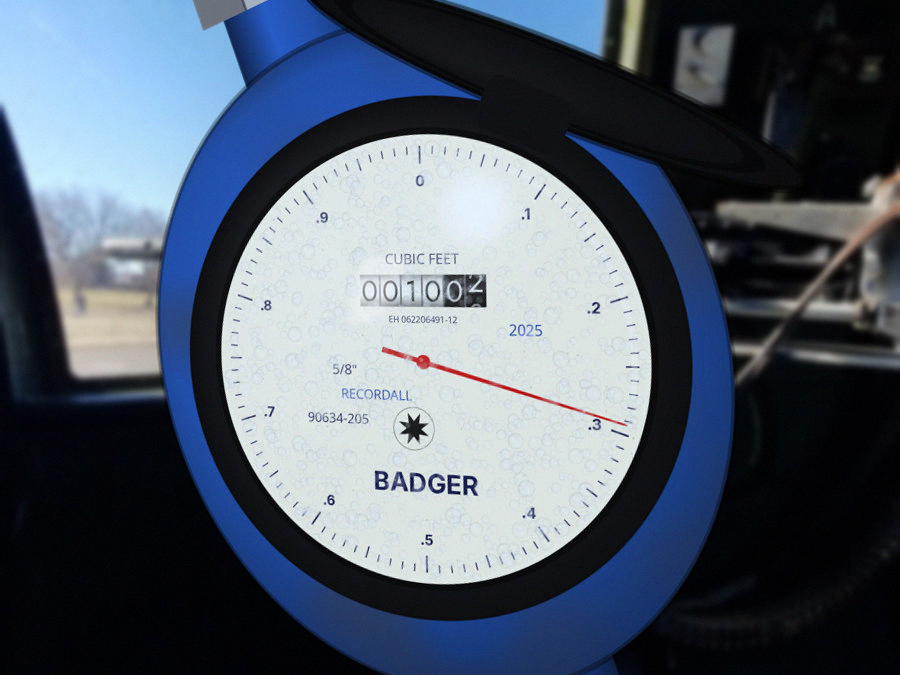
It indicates 1002.29 ft³
